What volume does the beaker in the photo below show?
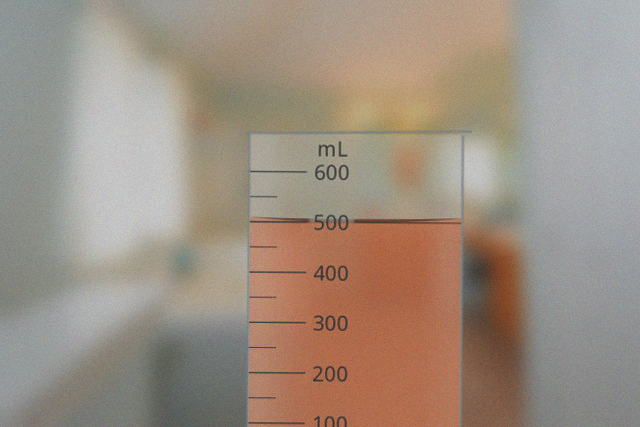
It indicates 500 mL
